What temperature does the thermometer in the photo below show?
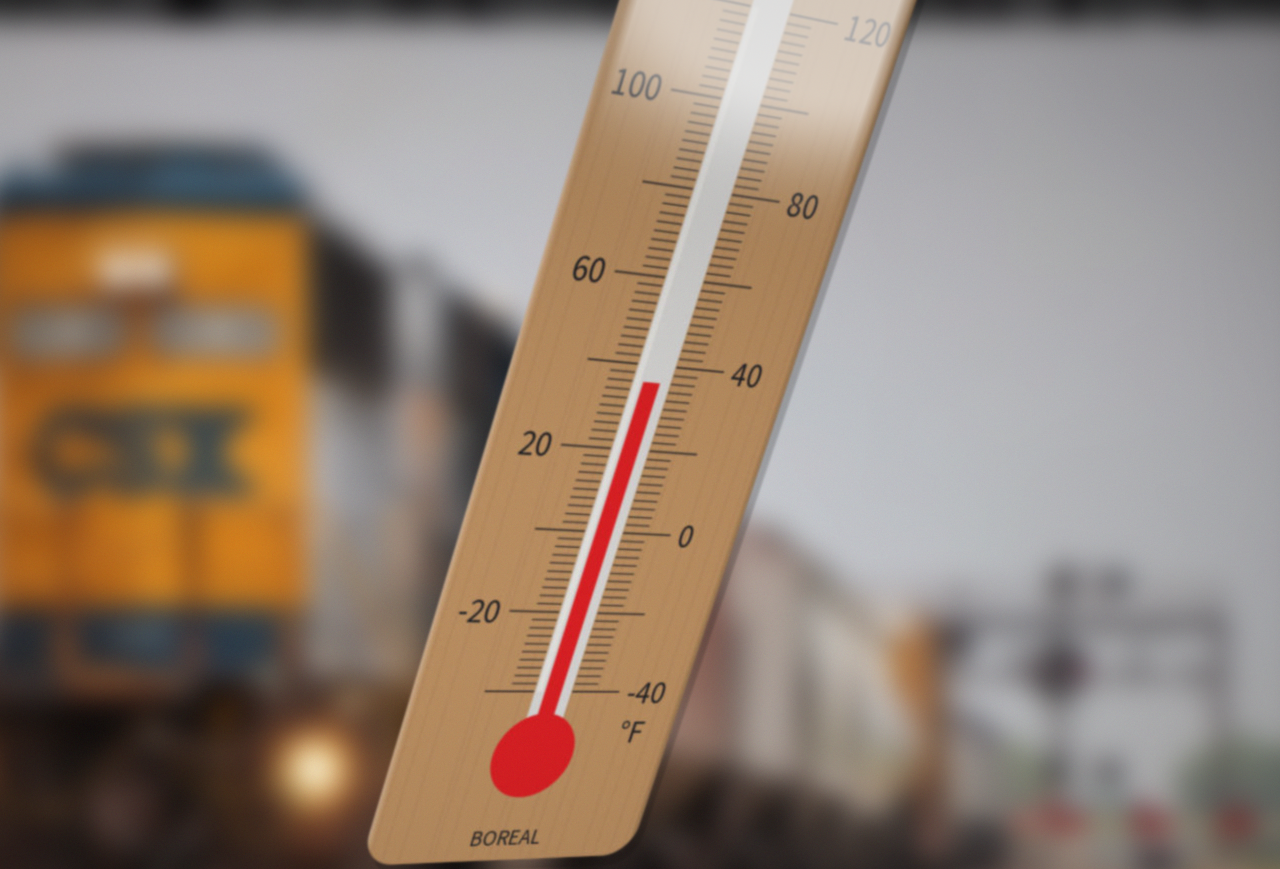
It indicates 36 °F
